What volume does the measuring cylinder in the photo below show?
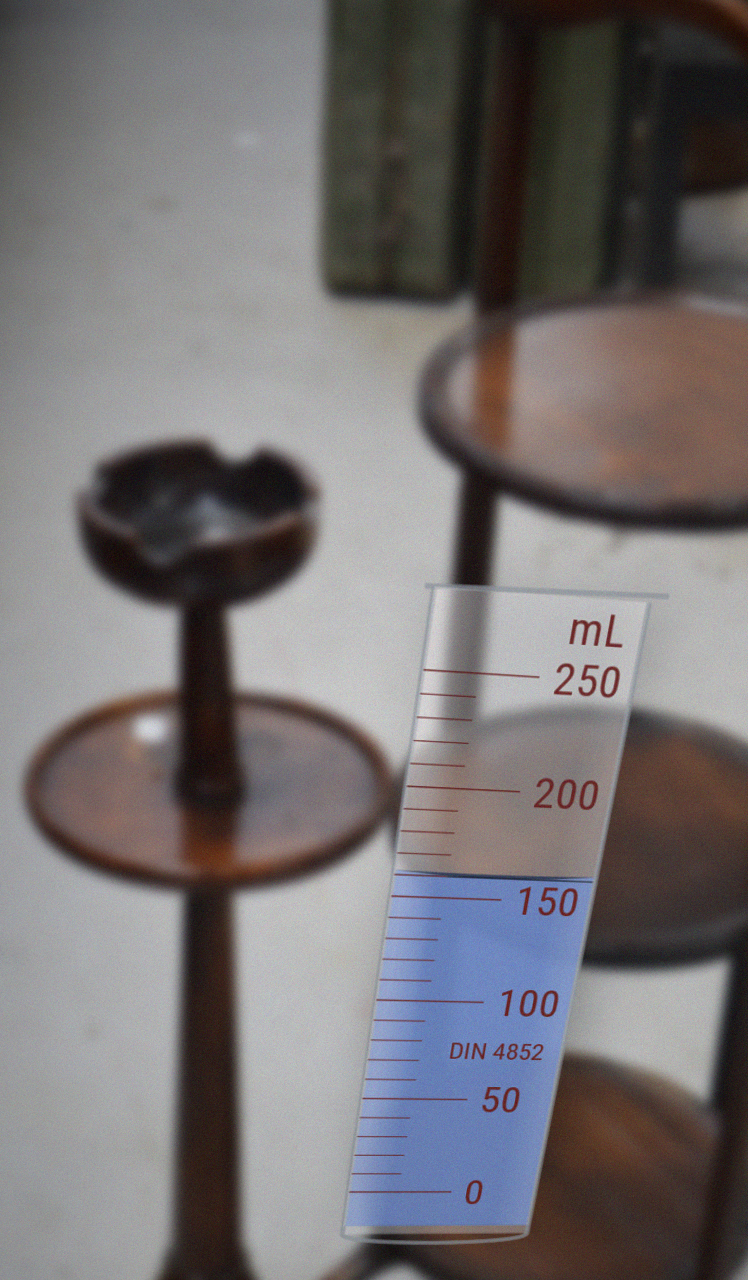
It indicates 160 mL
